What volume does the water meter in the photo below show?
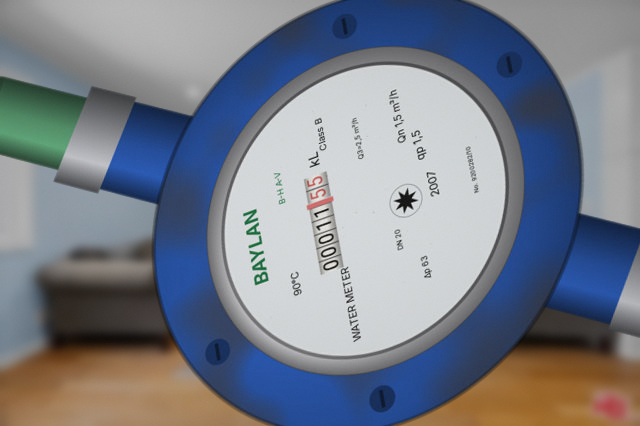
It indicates 11.55 kL
